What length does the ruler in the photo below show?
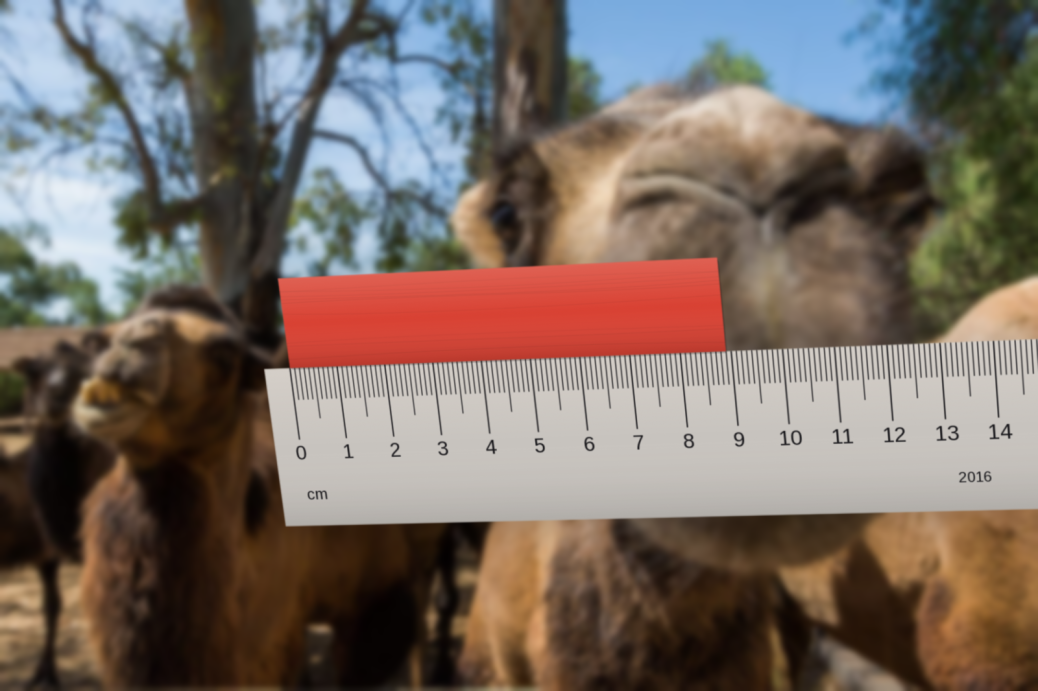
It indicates 8.9 cm
